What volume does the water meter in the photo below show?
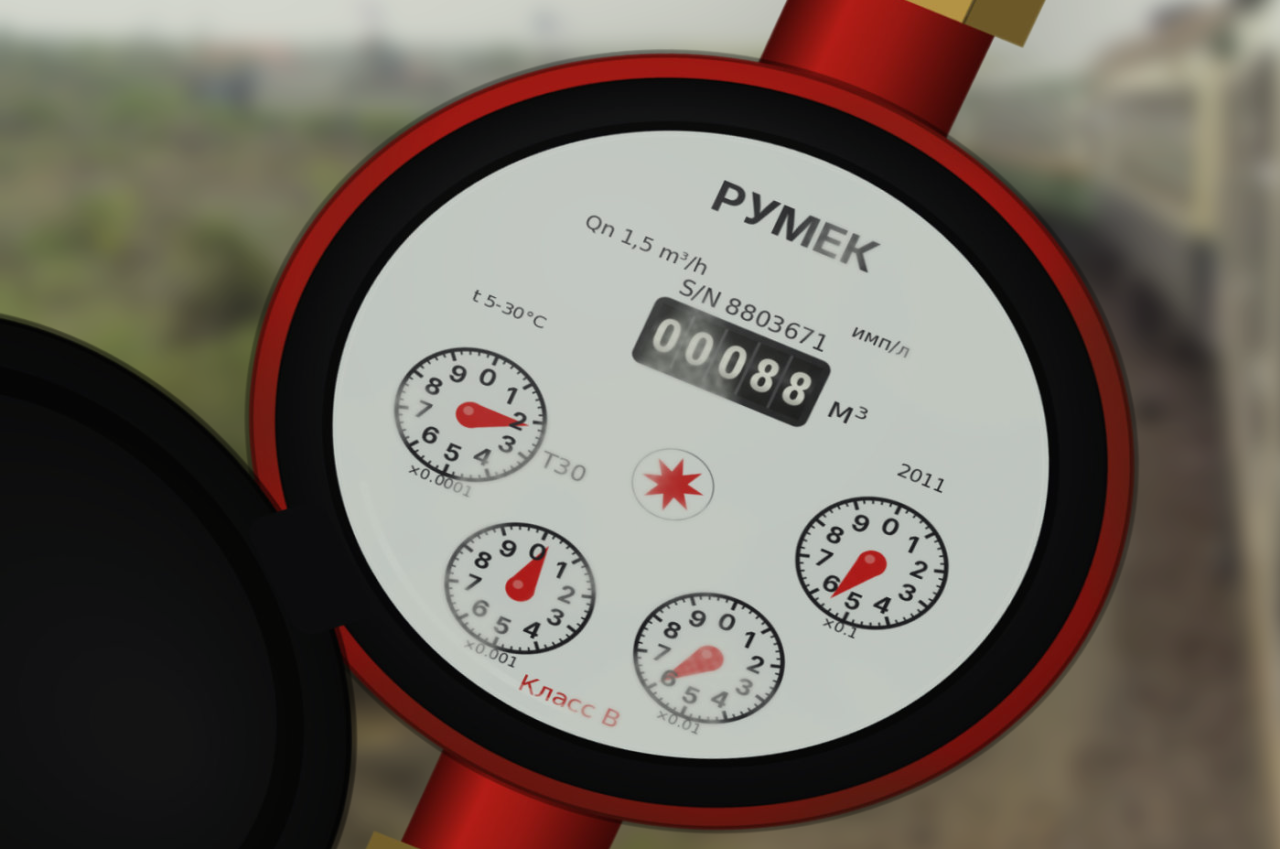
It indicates 88.5602 m³
